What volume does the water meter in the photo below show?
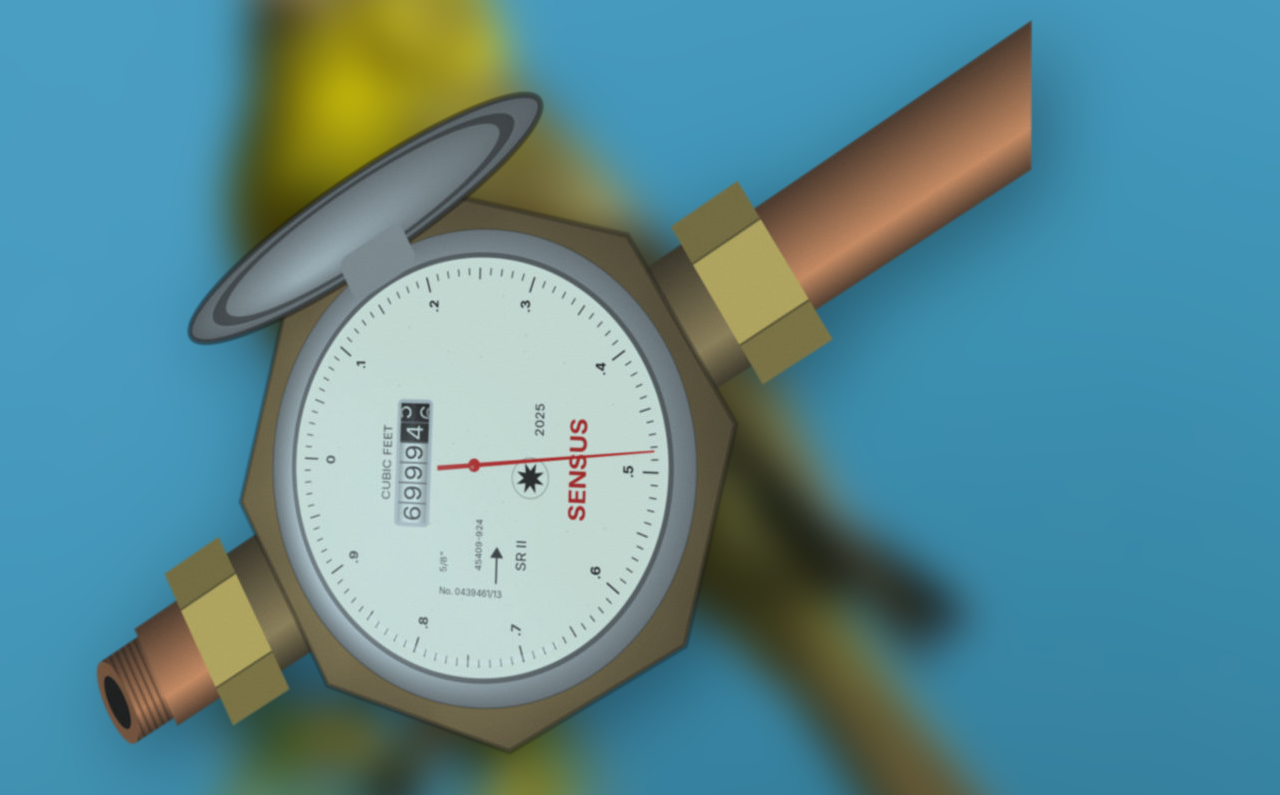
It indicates 699945.48 ft³
